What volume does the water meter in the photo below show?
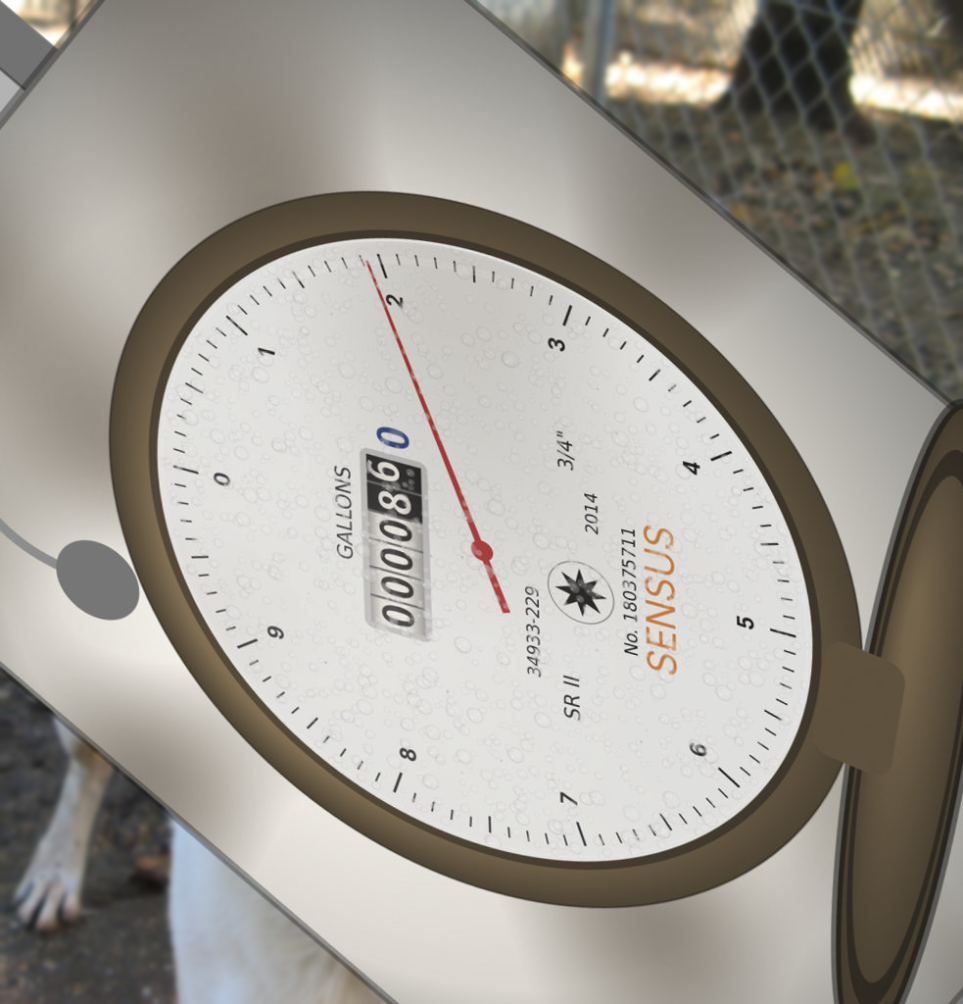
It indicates 861.9 gal
